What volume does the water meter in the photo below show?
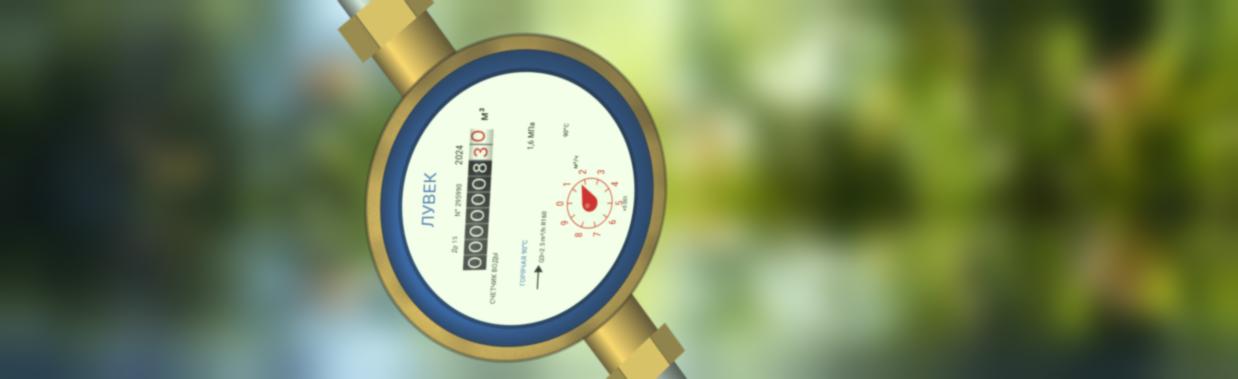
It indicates 8.301 m³
